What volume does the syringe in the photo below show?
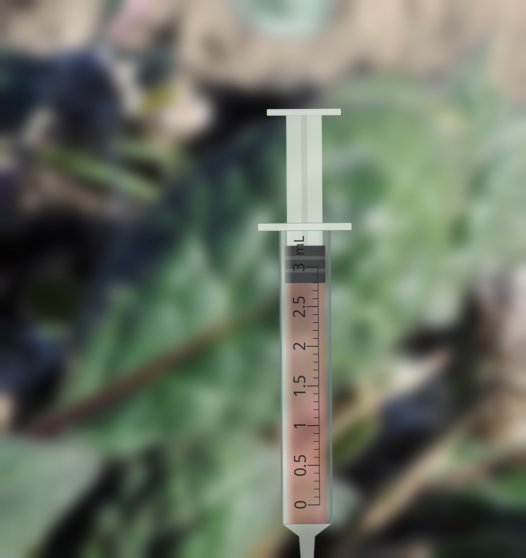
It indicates 2.8 mL
